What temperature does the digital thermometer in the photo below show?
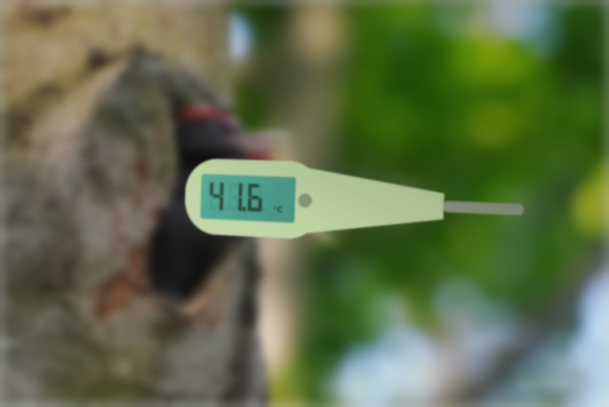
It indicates 41.6 °C
